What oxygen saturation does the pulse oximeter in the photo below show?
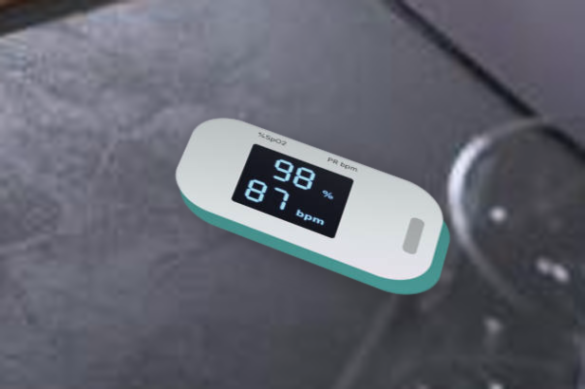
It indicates 98 %
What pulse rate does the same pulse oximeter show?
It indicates 87 bpm
